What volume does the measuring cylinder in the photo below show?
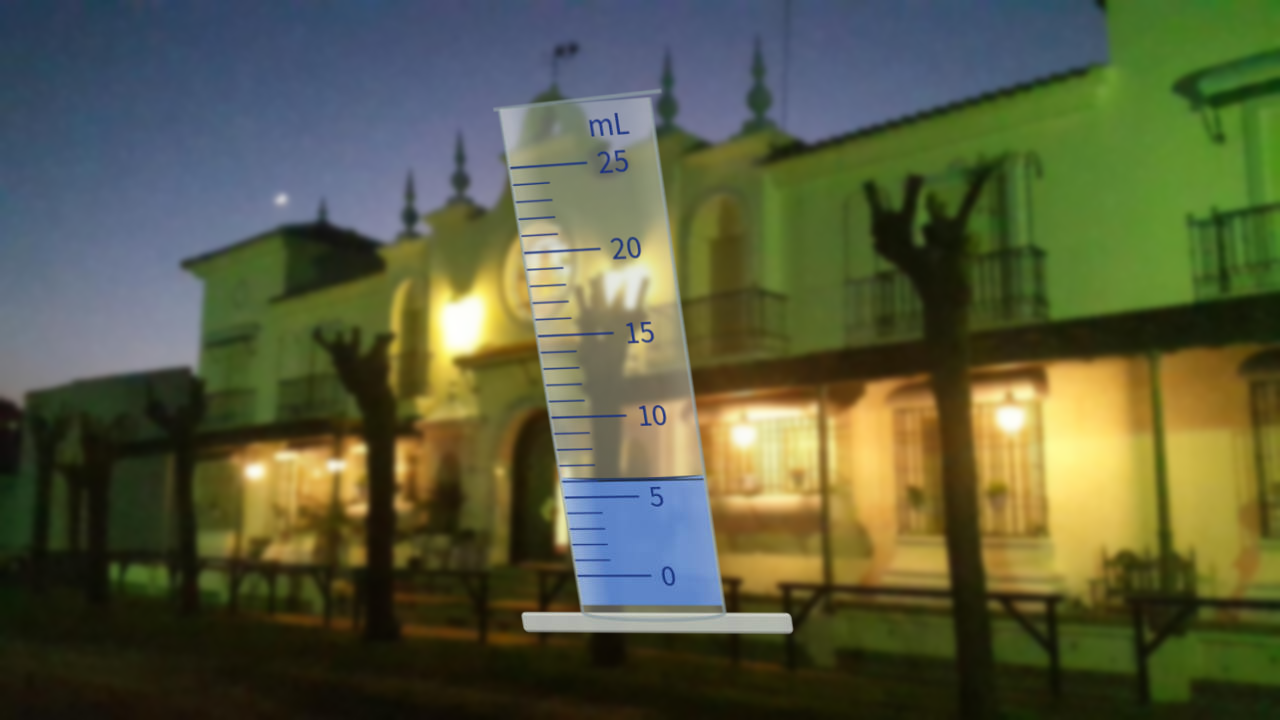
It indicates 6 mL
